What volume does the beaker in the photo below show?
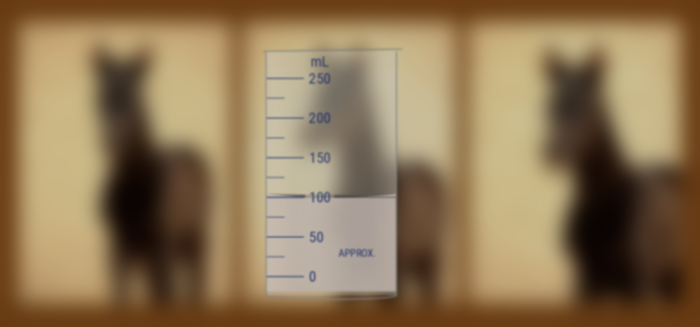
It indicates 100 mL
